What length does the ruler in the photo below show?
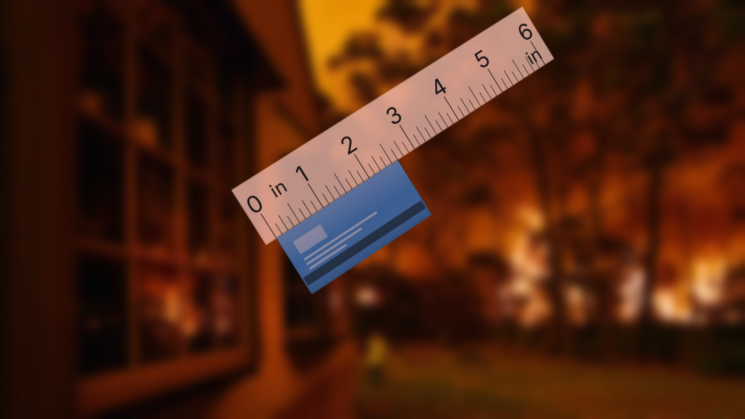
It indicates 2.625 in
